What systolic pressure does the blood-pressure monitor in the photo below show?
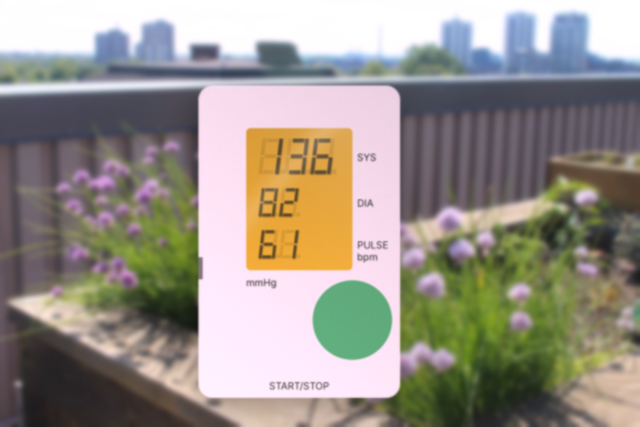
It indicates 136 mmHg
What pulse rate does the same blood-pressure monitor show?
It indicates 61 bpm
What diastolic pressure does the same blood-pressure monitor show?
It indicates 82 mmHg
